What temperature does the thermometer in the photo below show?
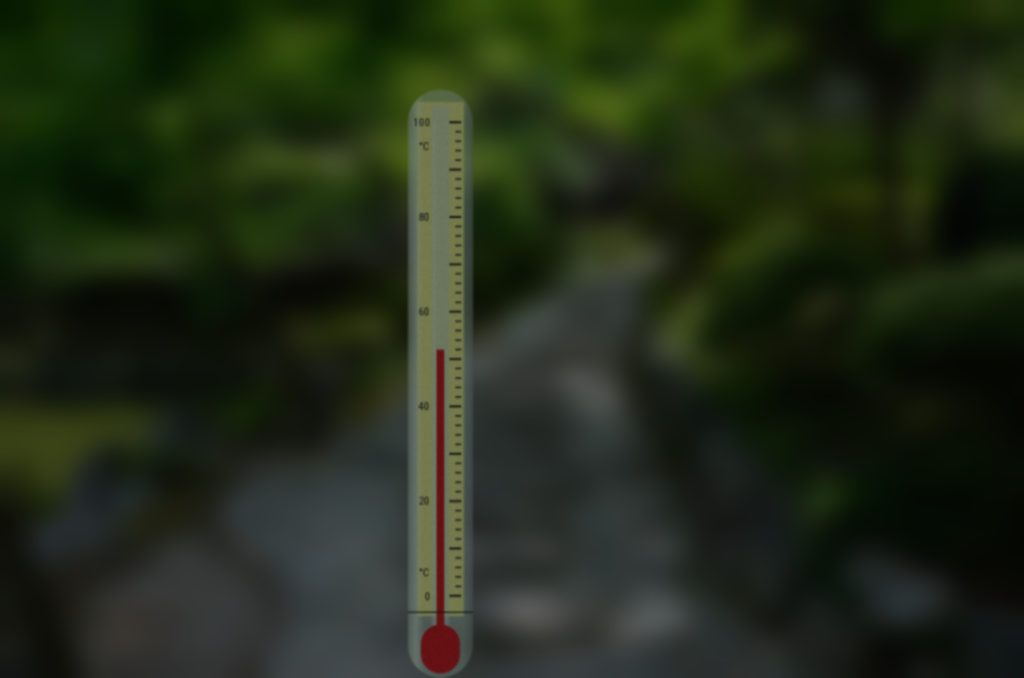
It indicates 52 °C
